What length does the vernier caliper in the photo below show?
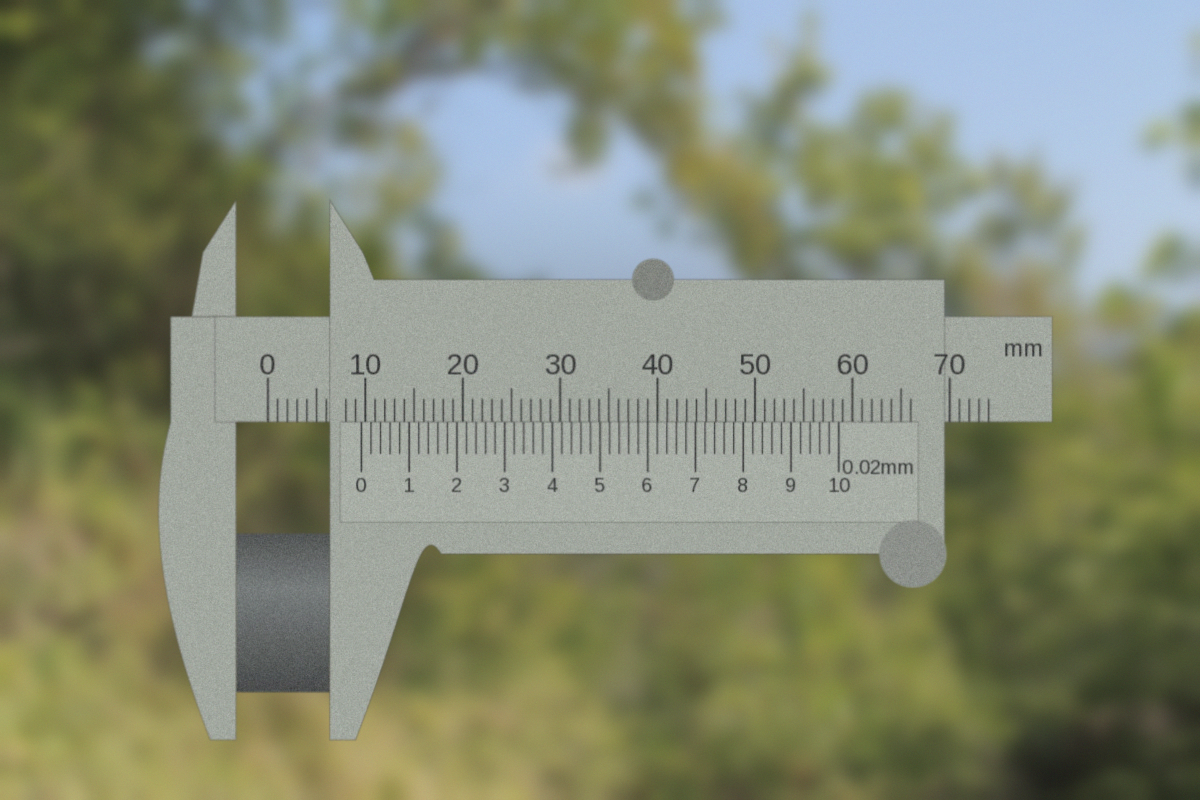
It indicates 9.6 mm
